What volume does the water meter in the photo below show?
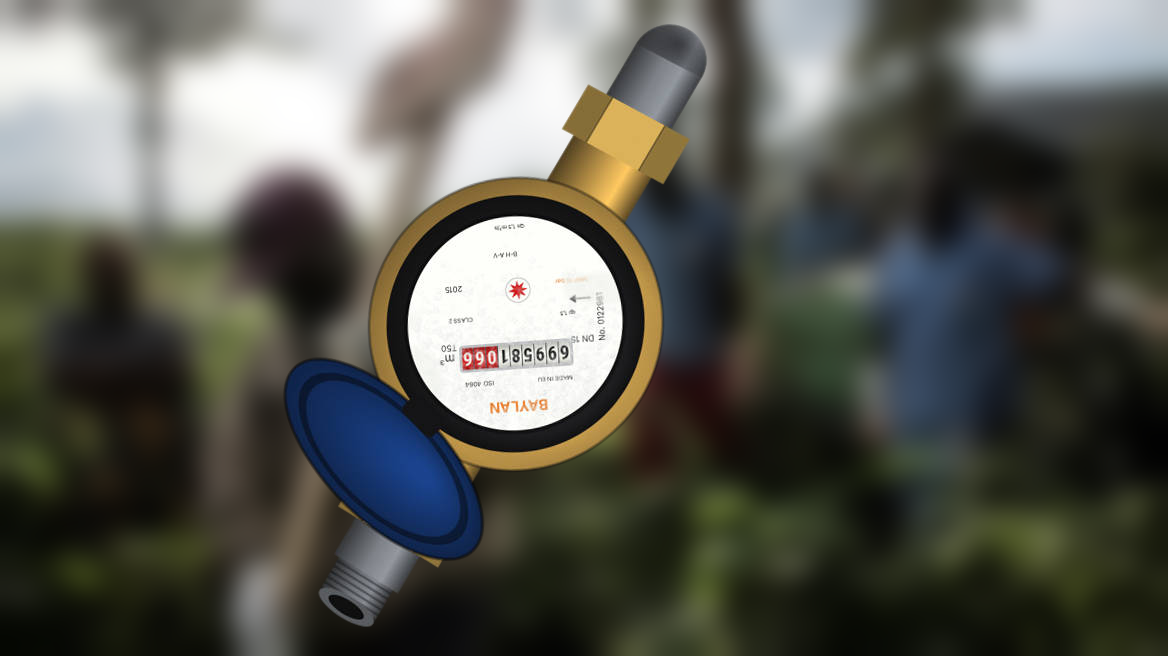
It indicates 699581.066 m³
